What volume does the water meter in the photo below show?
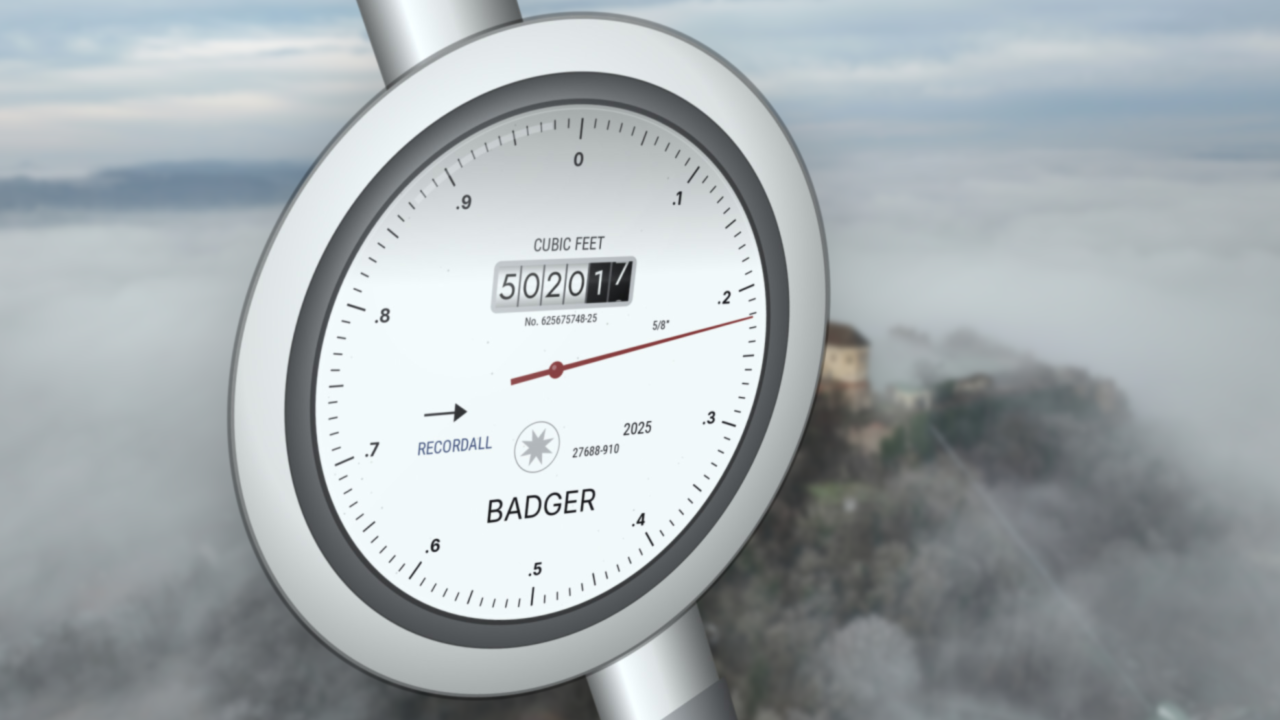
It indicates 502017.22 ft³
